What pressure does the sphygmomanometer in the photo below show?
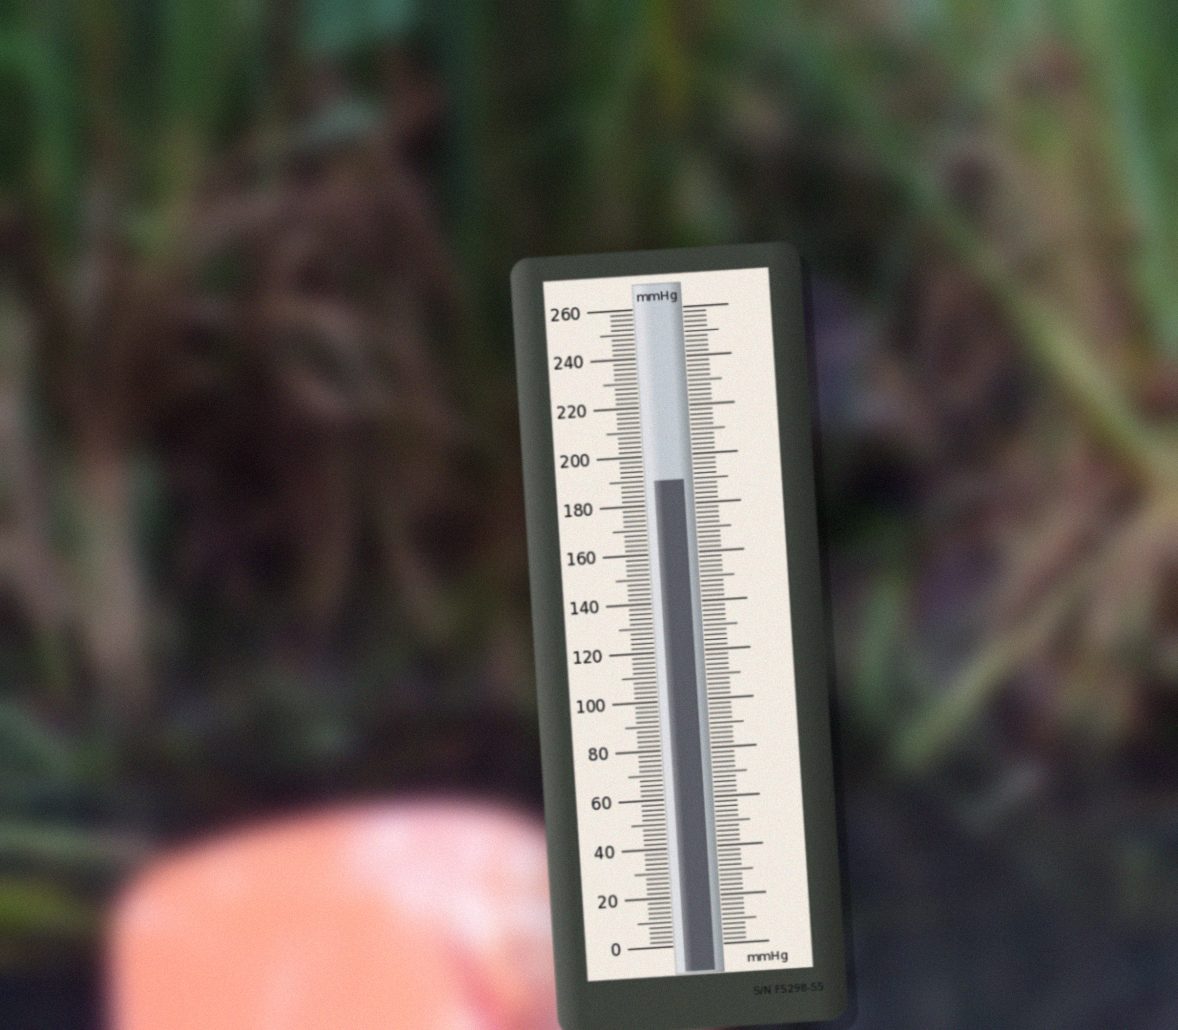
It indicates 190 mmHg
